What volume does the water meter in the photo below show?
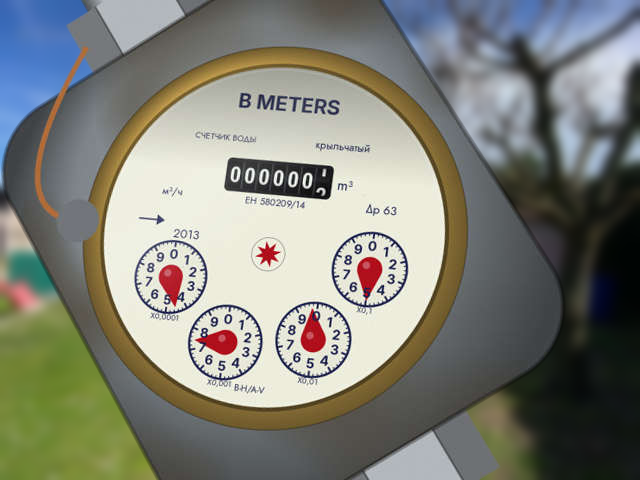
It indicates 1.4974 m³
